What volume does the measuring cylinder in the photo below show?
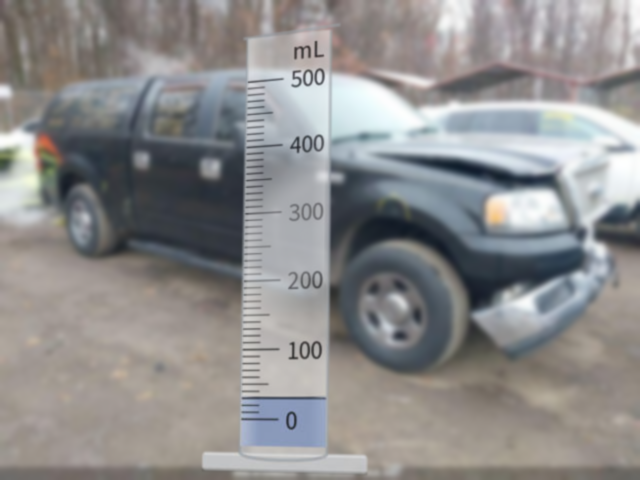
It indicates 30 mL
